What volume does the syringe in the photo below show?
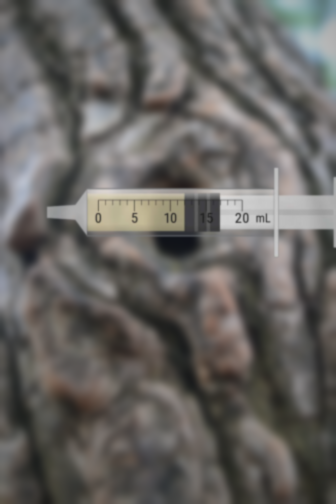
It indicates 12 mL
